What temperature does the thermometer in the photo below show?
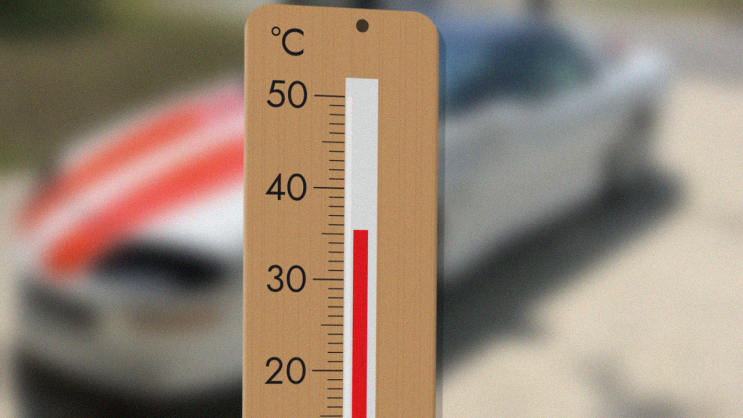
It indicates 35.5 °C
